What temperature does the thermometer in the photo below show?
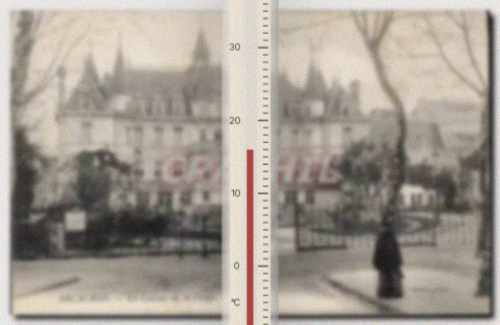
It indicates 16 °C
